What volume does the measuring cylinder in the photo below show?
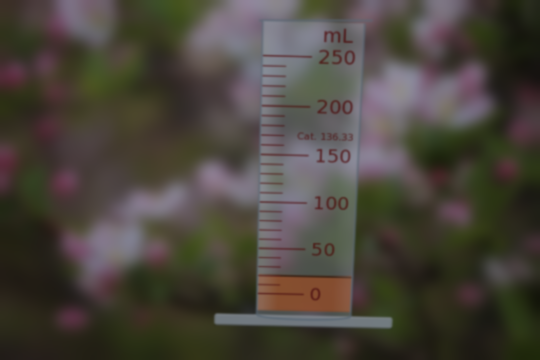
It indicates 20 mL
